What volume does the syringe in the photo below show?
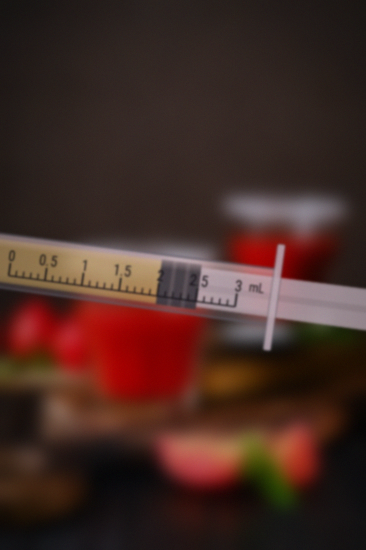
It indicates 2 mL
